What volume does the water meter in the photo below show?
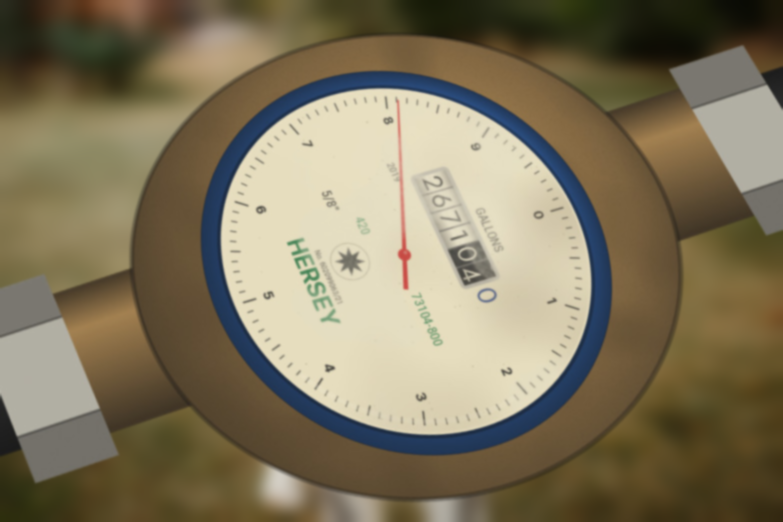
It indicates 2671038.1 gal
